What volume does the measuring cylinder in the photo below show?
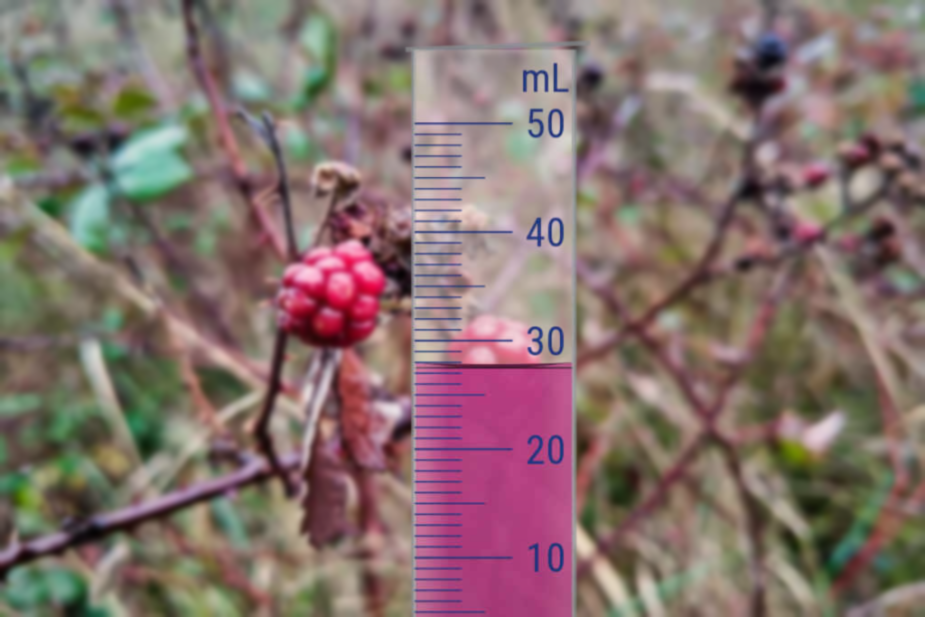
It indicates 27.5 mL
